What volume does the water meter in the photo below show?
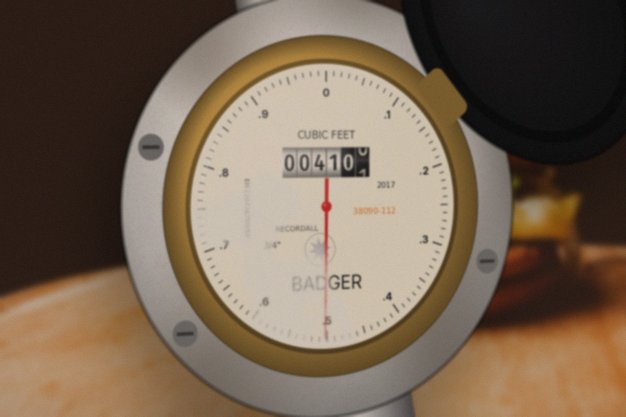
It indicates 4100.50 ft³
